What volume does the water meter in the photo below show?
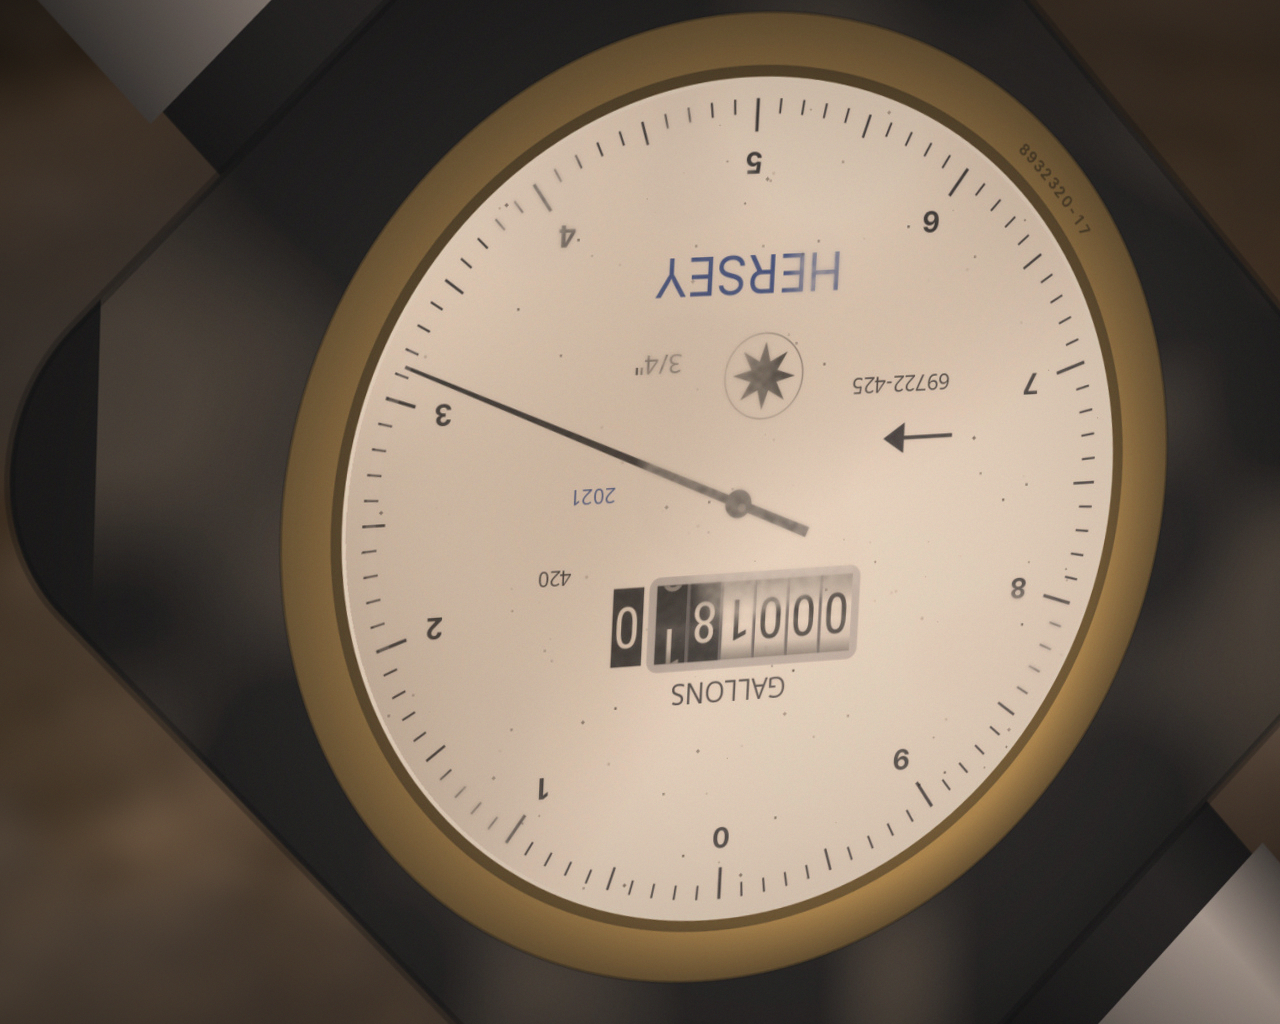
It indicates 1813.1 gal
